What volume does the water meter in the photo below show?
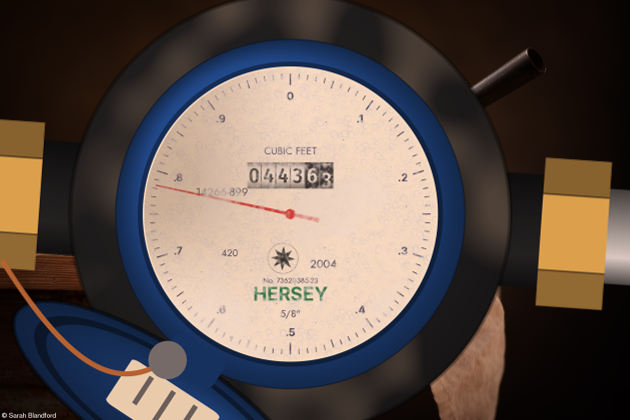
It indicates 44362.78 ft³
